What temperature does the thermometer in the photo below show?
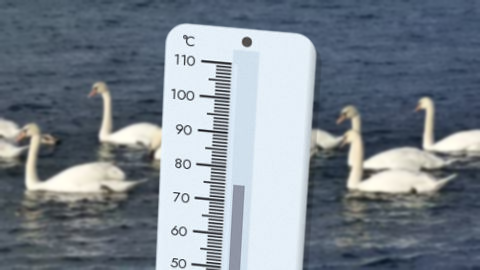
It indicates 75 °C
